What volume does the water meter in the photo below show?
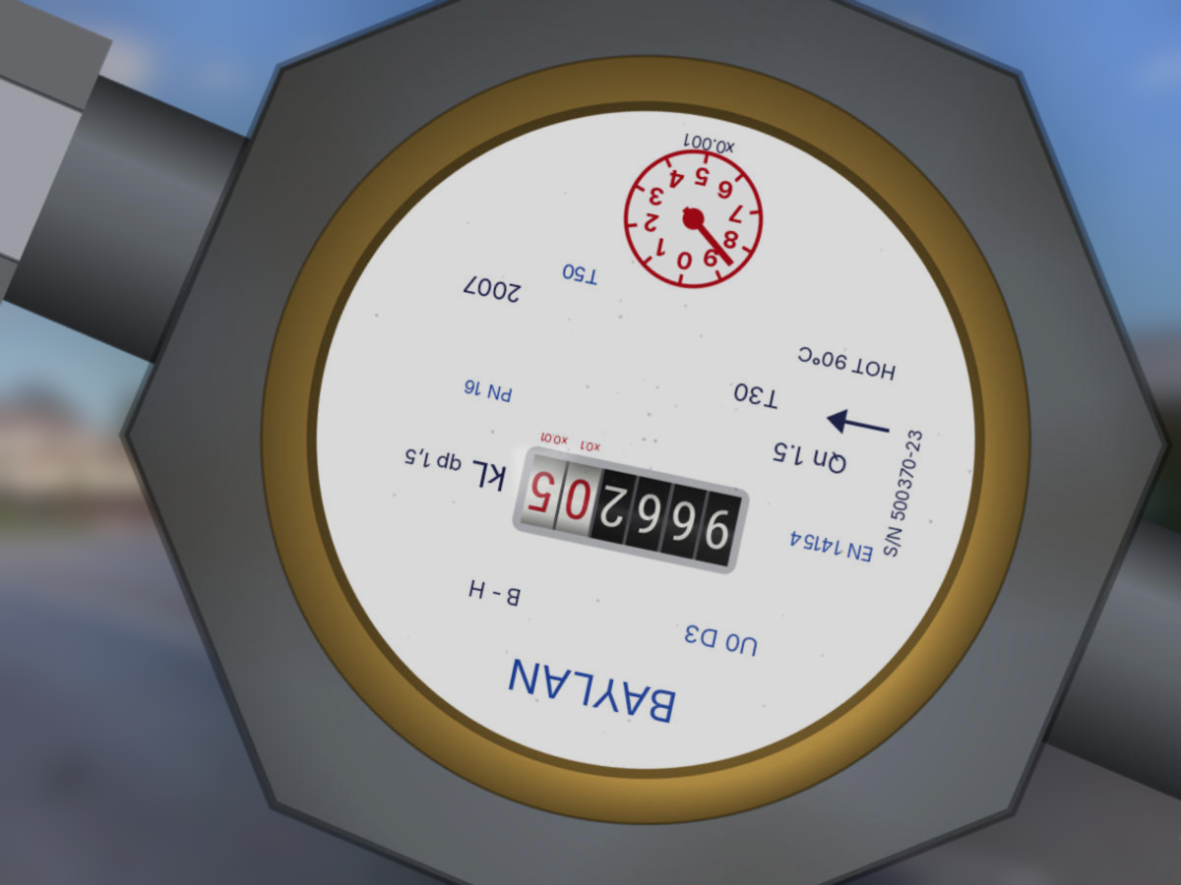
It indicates 9662.058 kL
